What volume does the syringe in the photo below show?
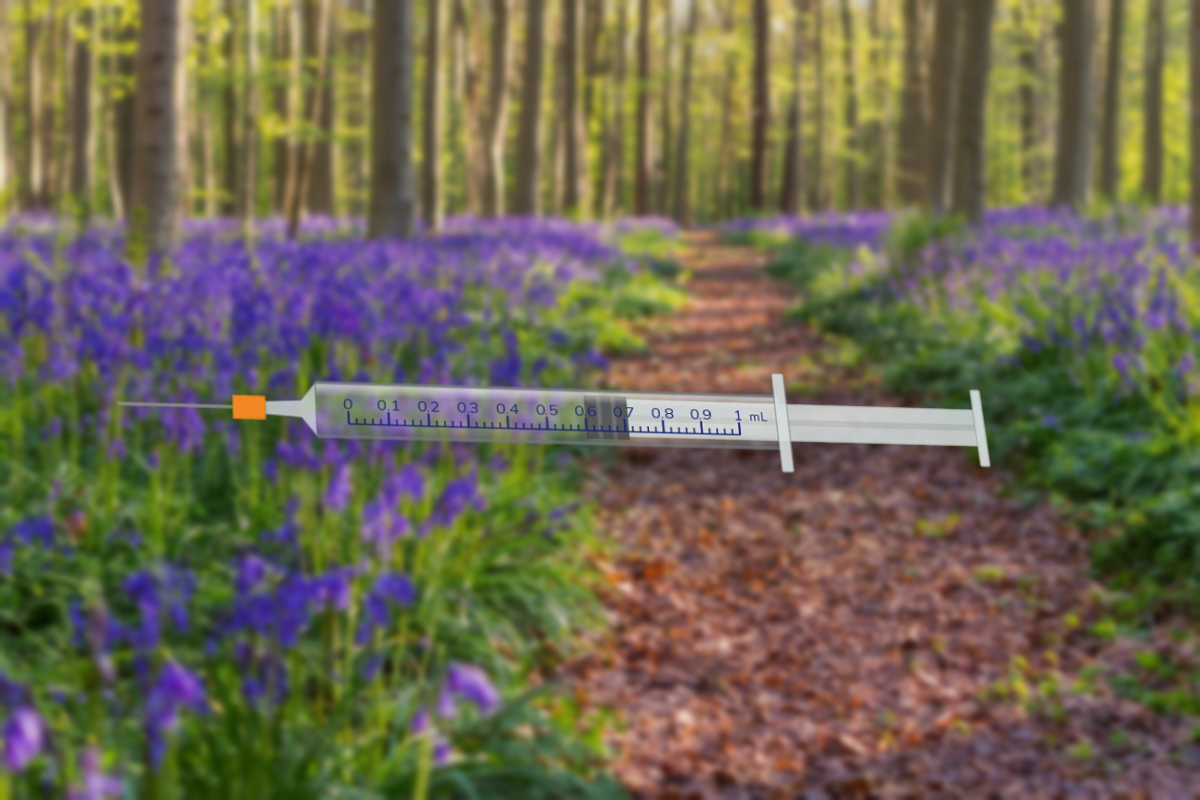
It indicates 0.6 mL
